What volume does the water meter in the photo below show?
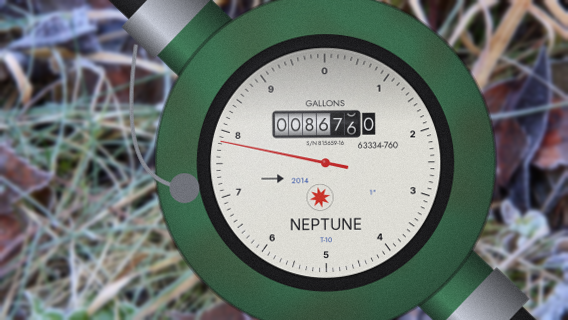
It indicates 86757.8 gal
